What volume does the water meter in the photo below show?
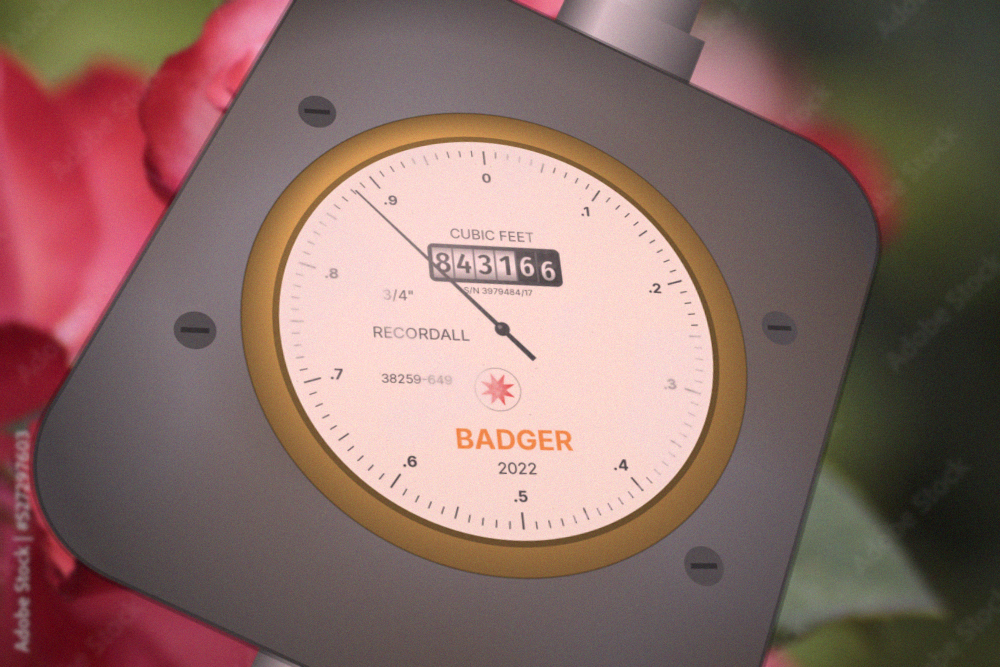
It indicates 843165.88 ft³
